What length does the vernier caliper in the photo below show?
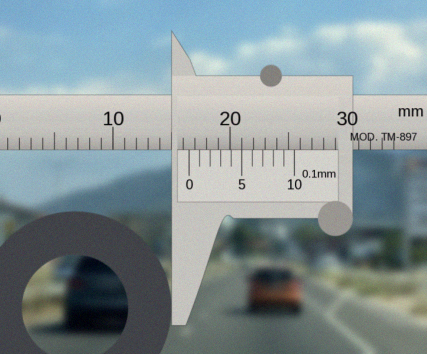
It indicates 16.5 mm
